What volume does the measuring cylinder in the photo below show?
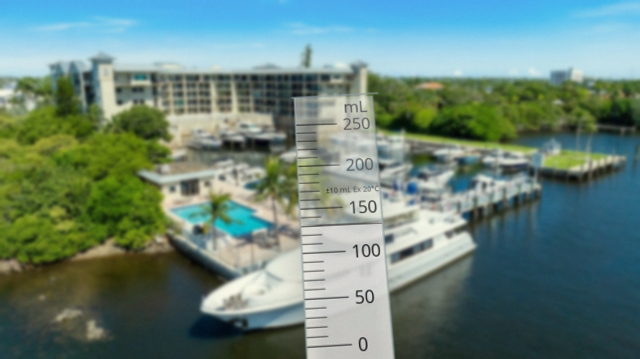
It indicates 130 mL
